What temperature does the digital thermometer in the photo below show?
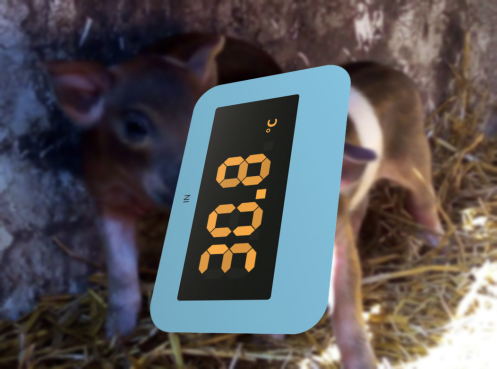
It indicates 30.8 °C
